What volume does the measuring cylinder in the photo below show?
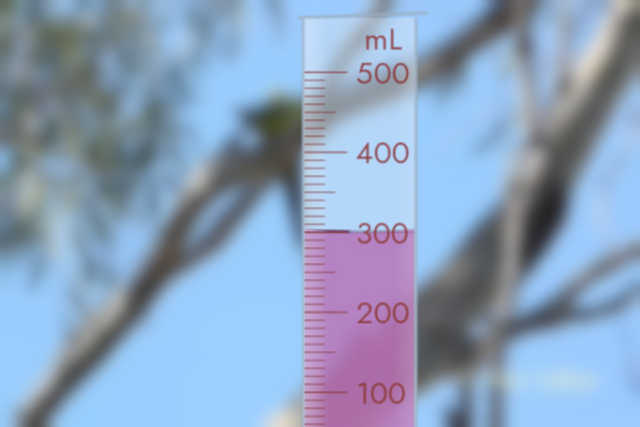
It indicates 300 mL
